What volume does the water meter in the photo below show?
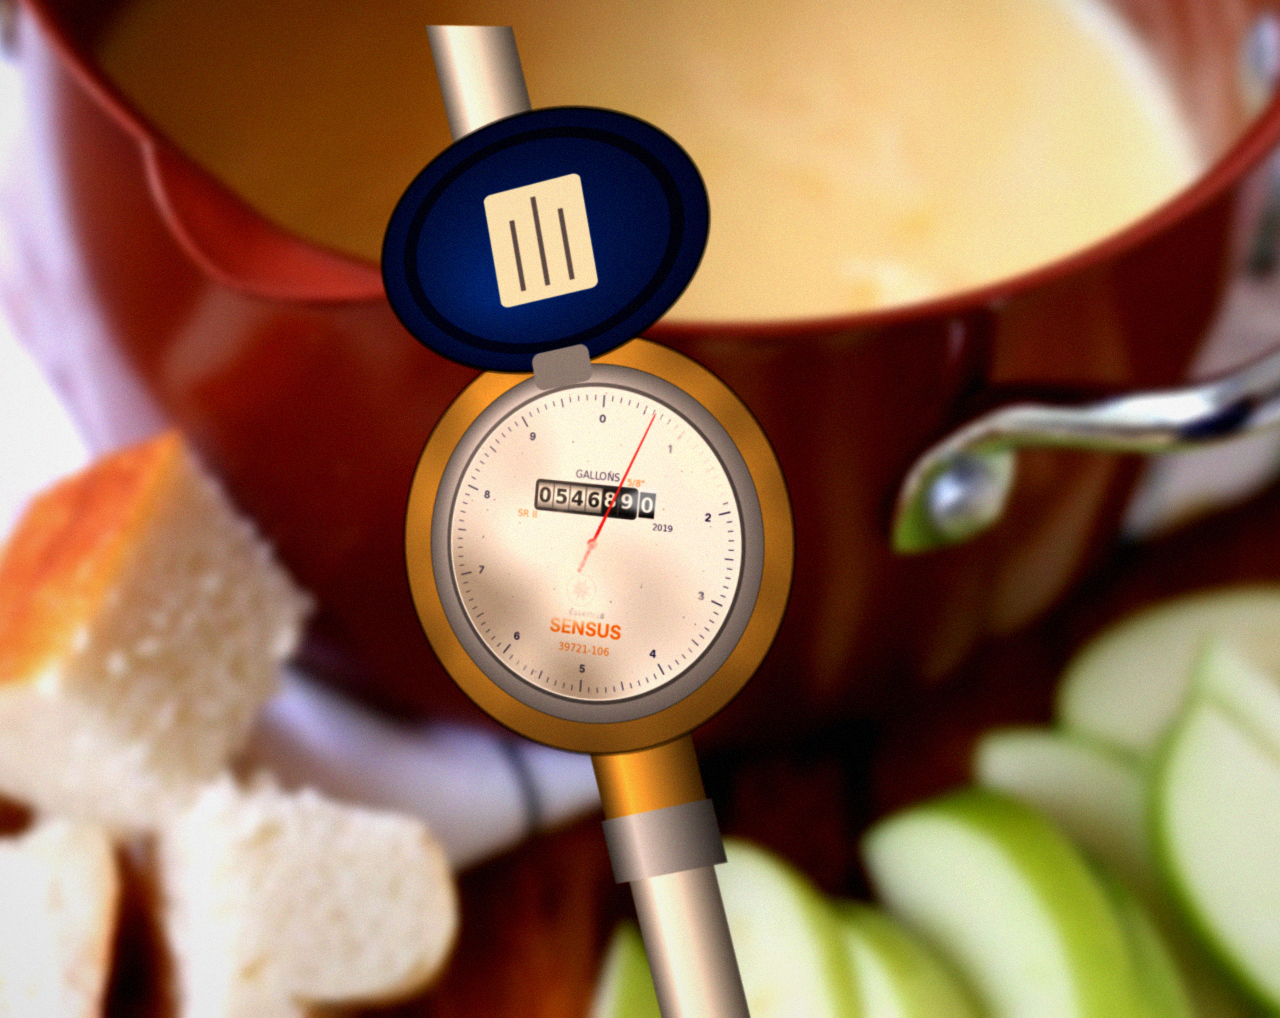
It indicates 546890.6 gal
